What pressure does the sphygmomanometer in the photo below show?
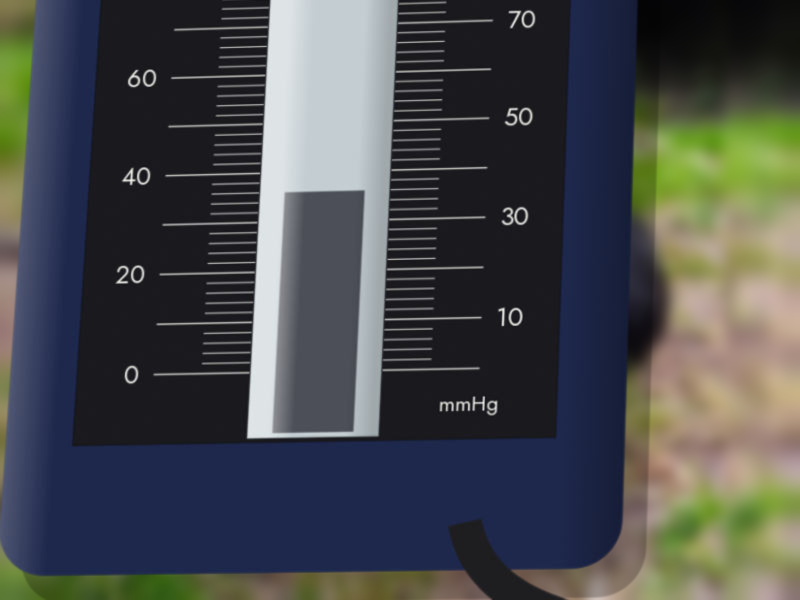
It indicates 36 mmHg
